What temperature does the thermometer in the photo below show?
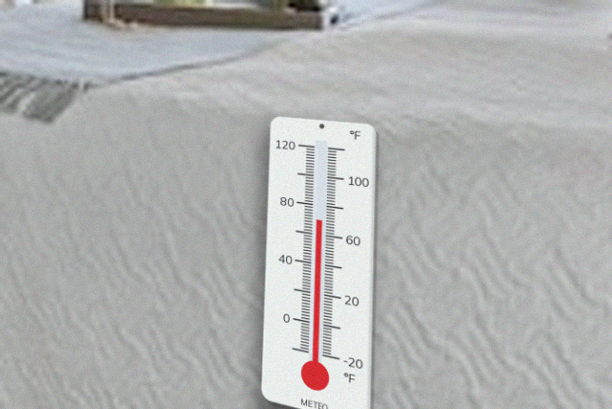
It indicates 70 °F
